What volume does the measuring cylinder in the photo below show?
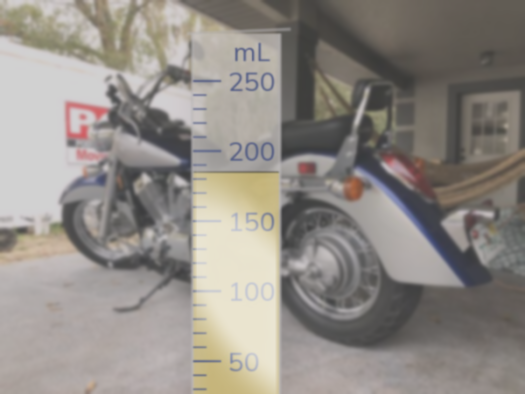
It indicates 185 mL
